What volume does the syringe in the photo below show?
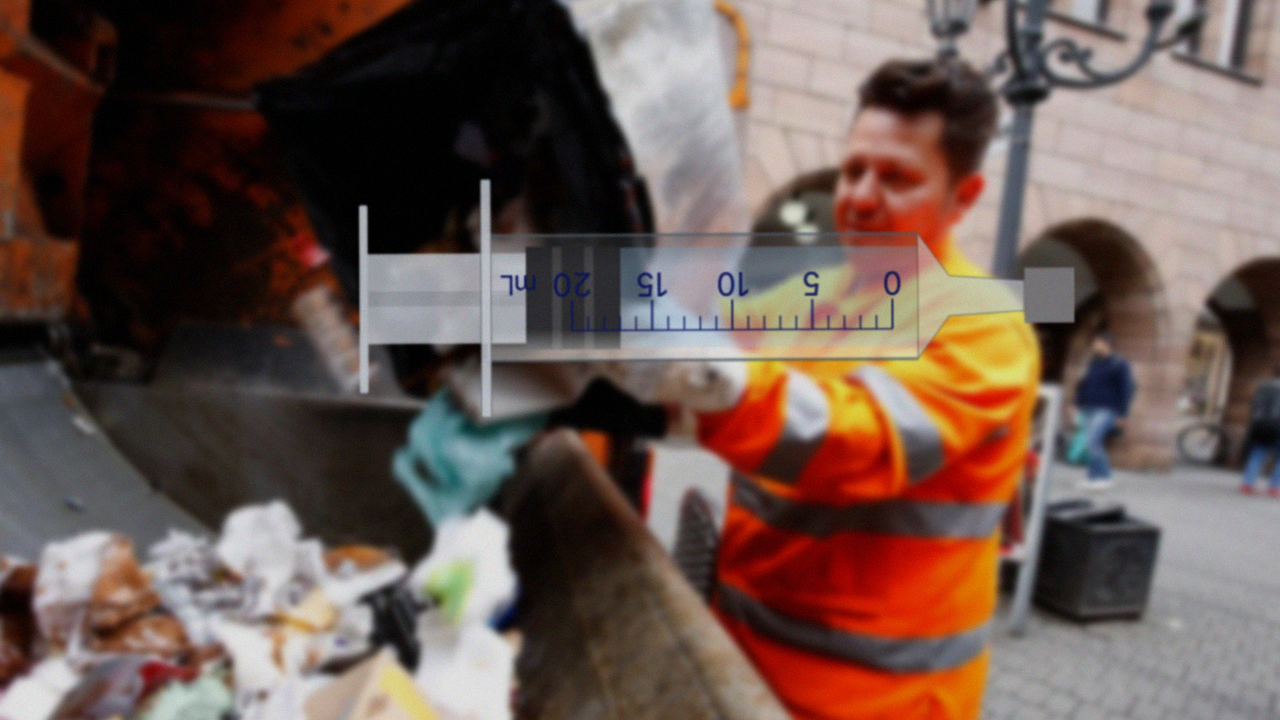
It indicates 17 mL
